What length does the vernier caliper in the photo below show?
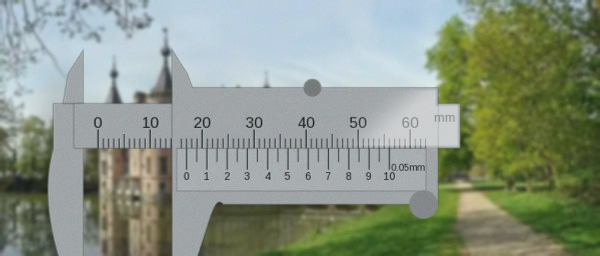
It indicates 17.0 mm
